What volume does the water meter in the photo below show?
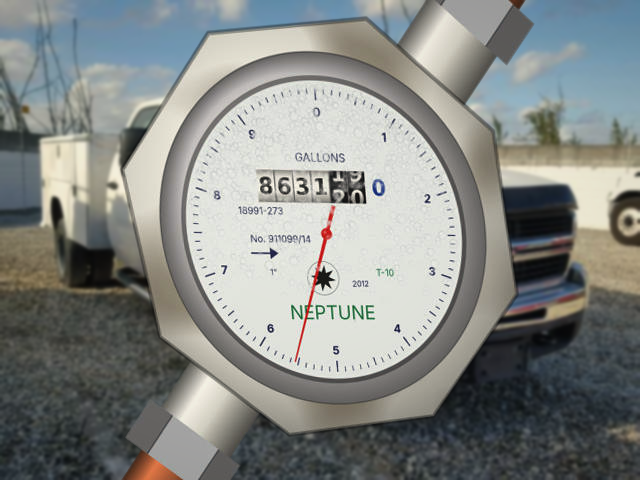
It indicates 8631195.5 gal
